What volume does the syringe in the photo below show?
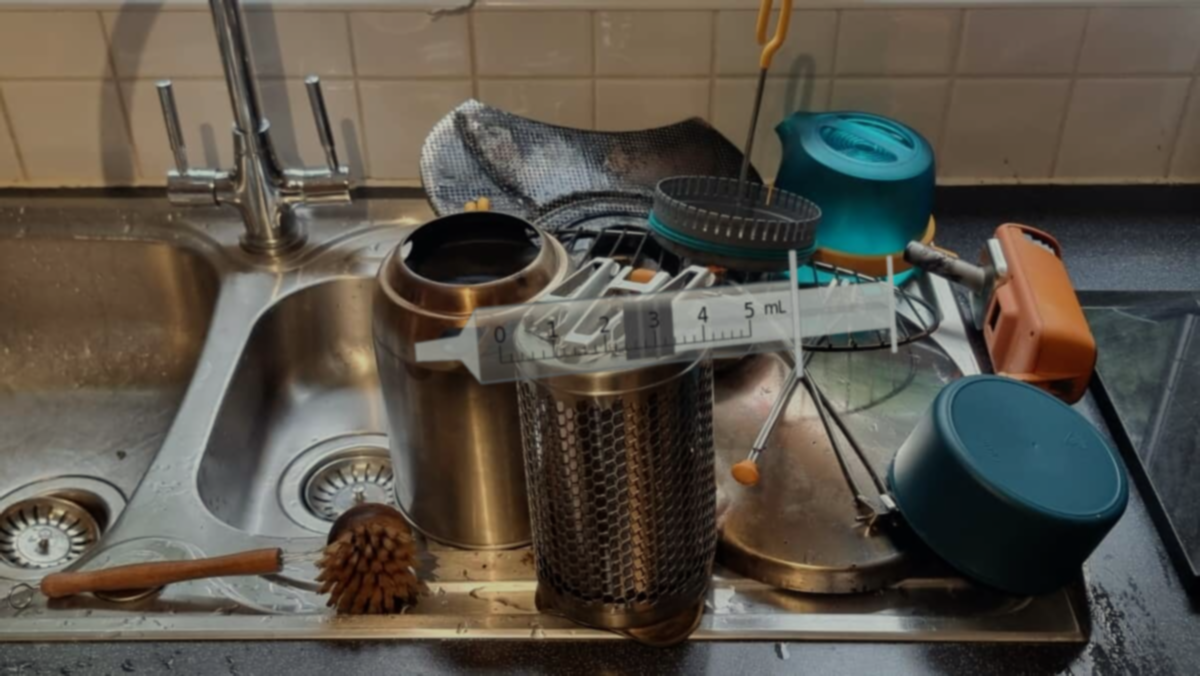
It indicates 2.4 mL
